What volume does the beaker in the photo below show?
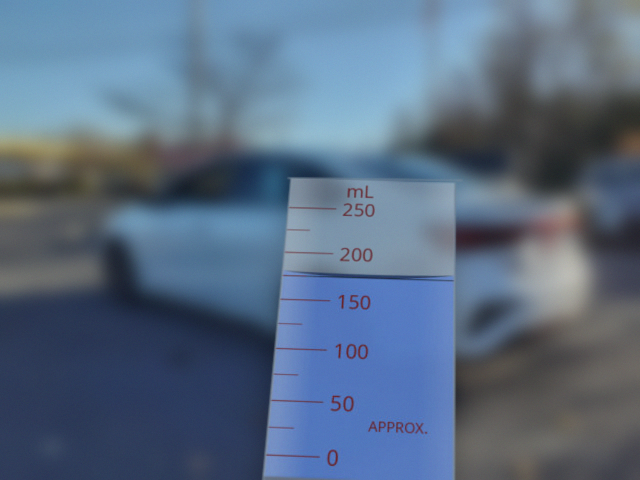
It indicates 175 mL
